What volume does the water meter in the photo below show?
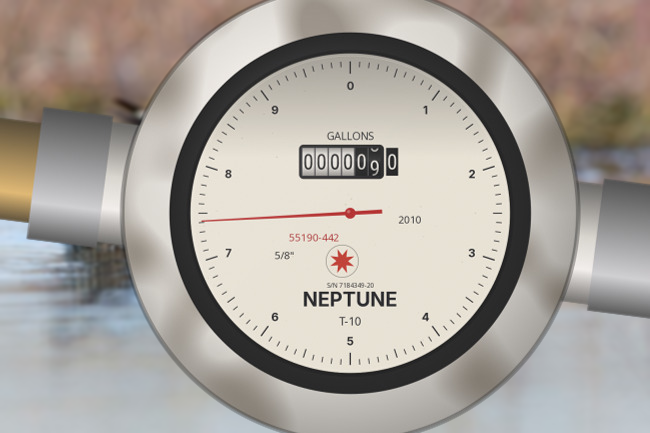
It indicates 87.4 gal
